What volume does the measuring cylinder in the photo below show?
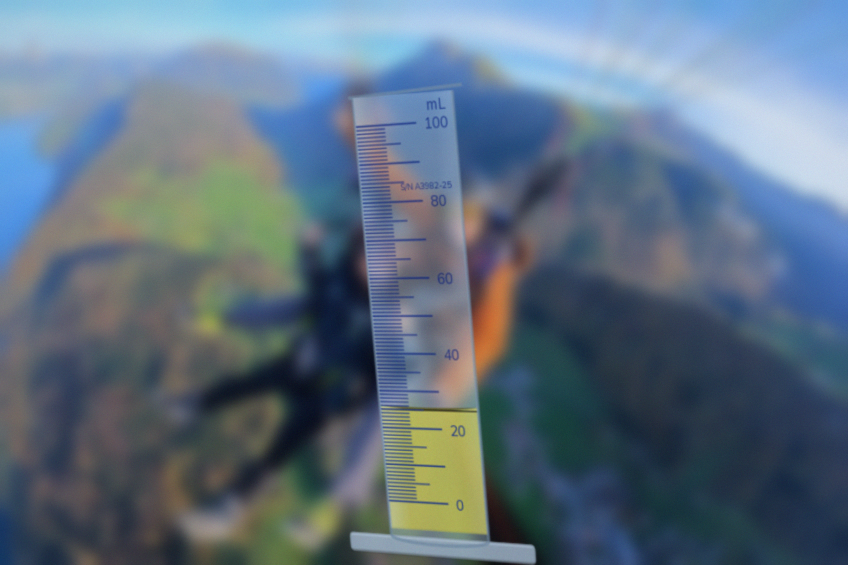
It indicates 25 mL
